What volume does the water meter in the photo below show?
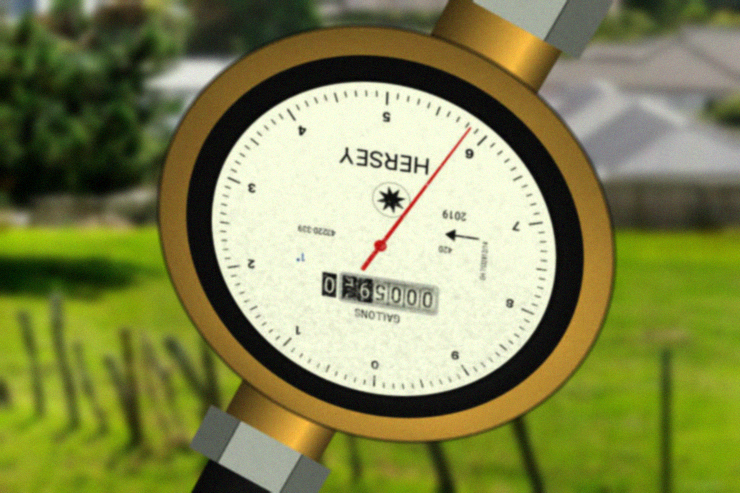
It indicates 5945.8 gal
